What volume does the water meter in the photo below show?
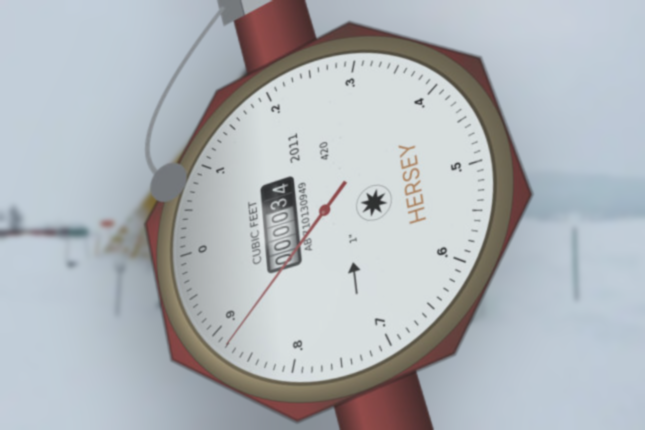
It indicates 33.88 ft³
